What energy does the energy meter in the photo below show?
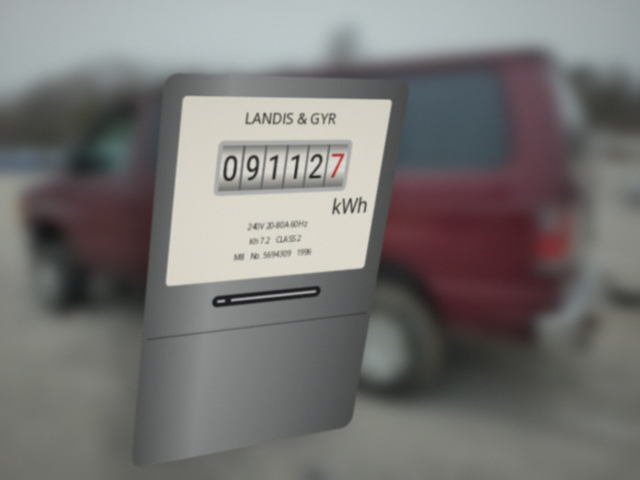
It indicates 9112.7 kWh
